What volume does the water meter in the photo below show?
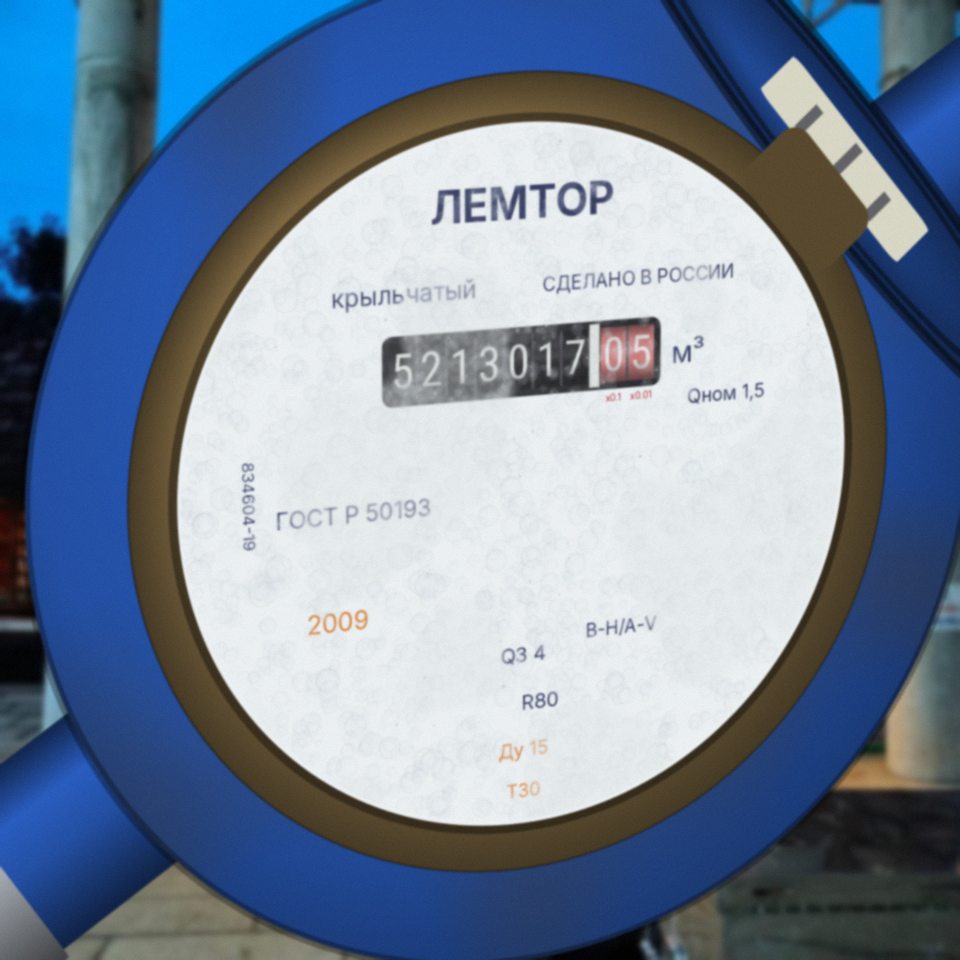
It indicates 5213017.05 m³
